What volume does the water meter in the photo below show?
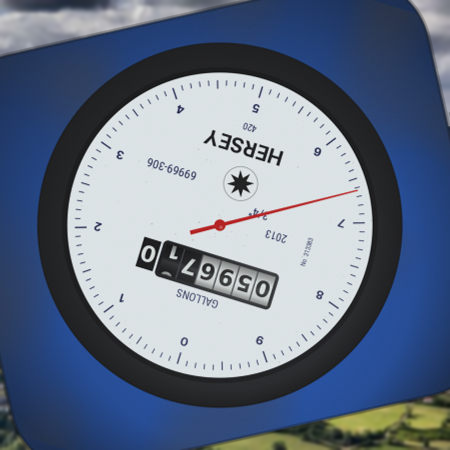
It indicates 596706.6 gal
